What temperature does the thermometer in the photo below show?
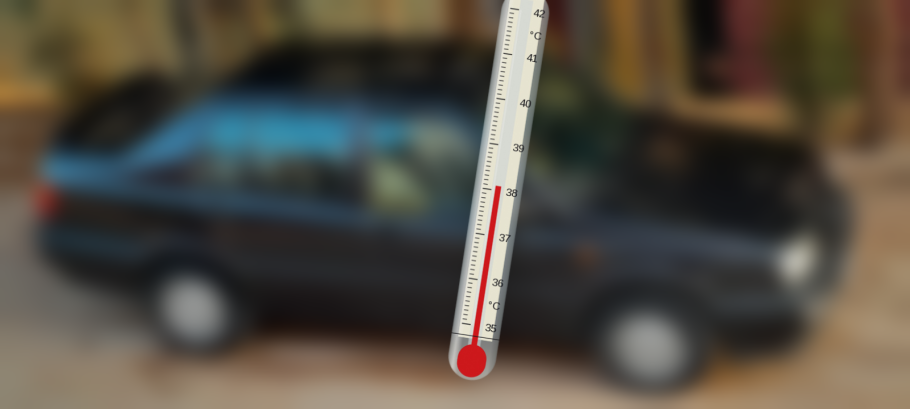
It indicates 38.1 °C
